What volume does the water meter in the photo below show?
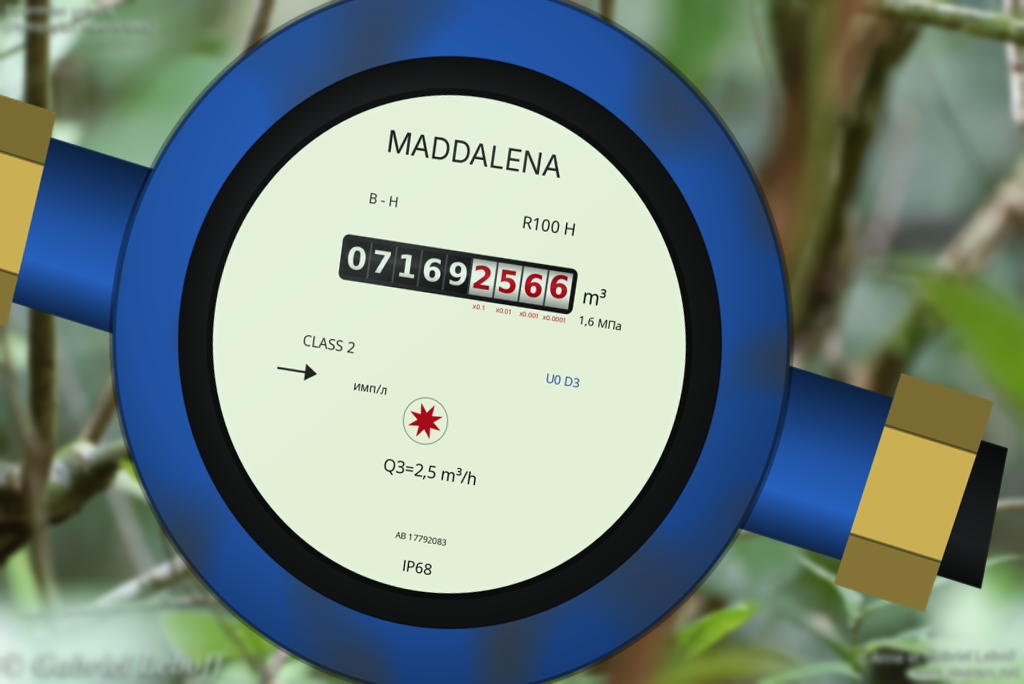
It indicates 7169.2566 m³
